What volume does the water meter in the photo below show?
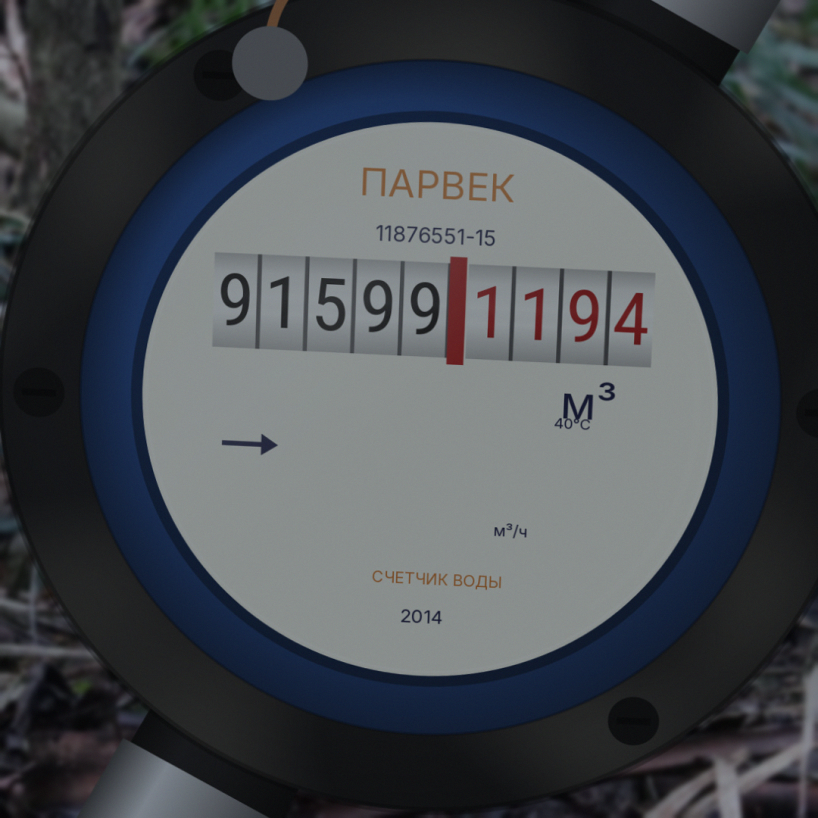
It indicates 91599.1194 m³
